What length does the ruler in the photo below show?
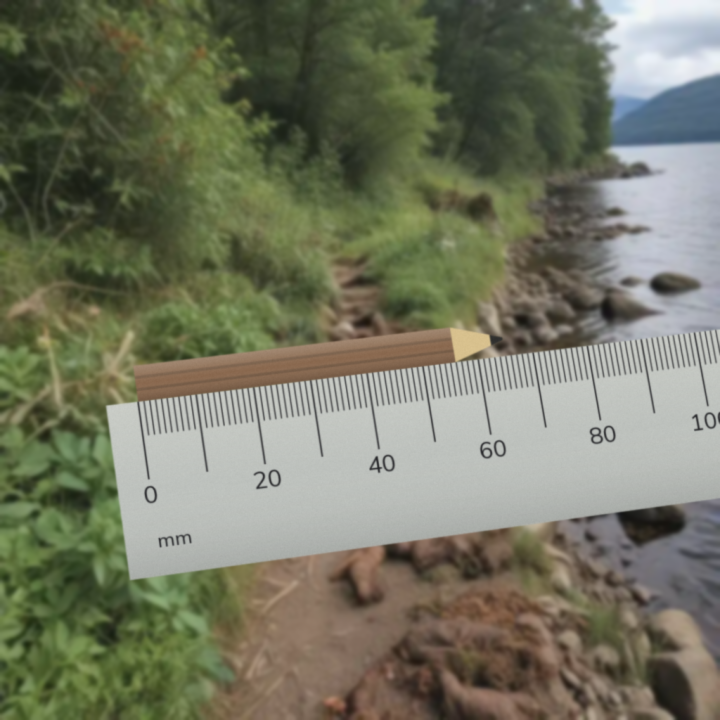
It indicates 65 mm
